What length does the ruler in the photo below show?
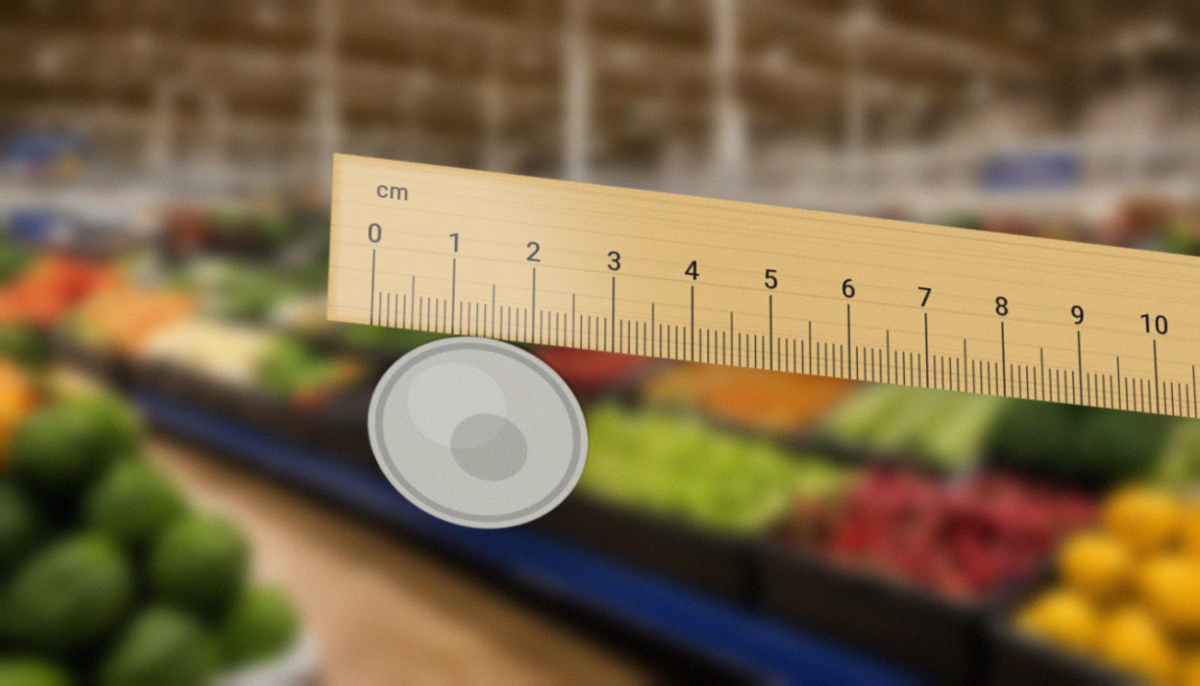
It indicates 2.7 cm
